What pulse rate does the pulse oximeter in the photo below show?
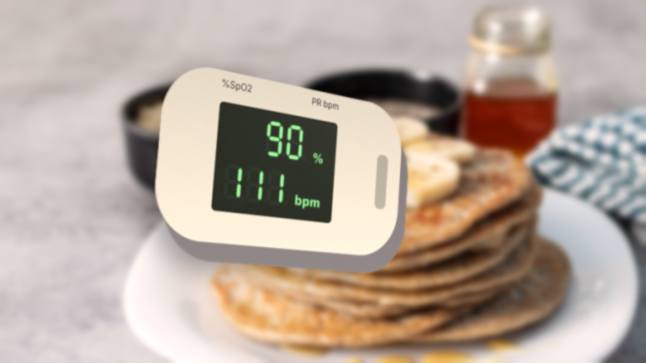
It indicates 111 bpm
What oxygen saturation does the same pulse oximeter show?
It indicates 90 %
